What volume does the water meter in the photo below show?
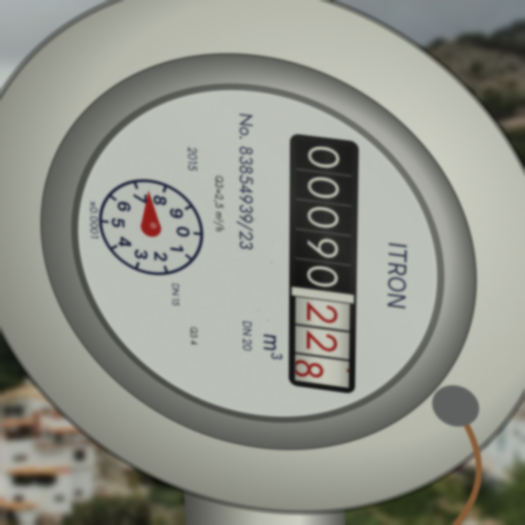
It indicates 90.2277 m³
